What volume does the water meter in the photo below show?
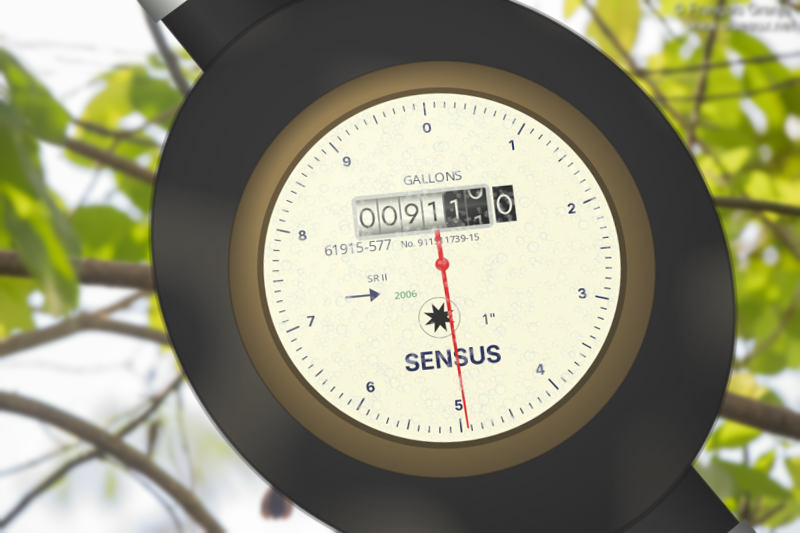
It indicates 91104.9 gal
